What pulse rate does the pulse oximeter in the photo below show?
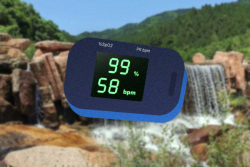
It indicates 58 bpm
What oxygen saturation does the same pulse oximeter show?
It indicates 99 %
